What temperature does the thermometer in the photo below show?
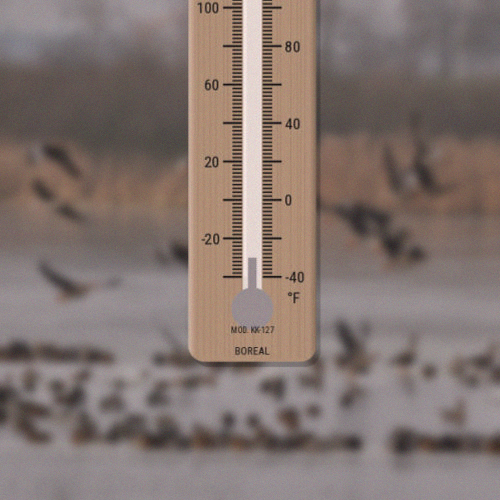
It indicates -30 °F
